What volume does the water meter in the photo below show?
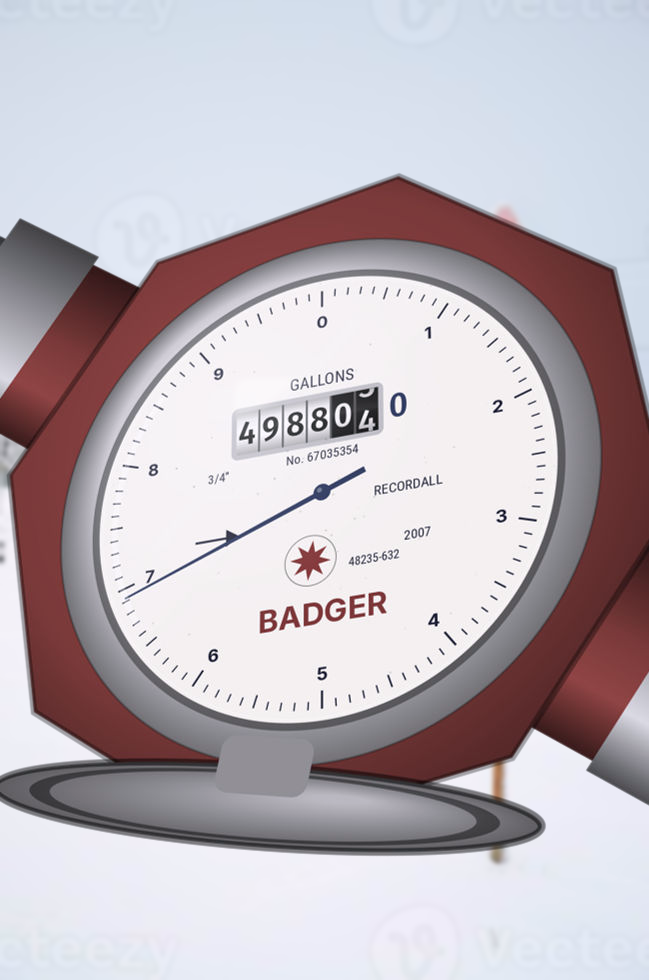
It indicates 4988036.9 gal
